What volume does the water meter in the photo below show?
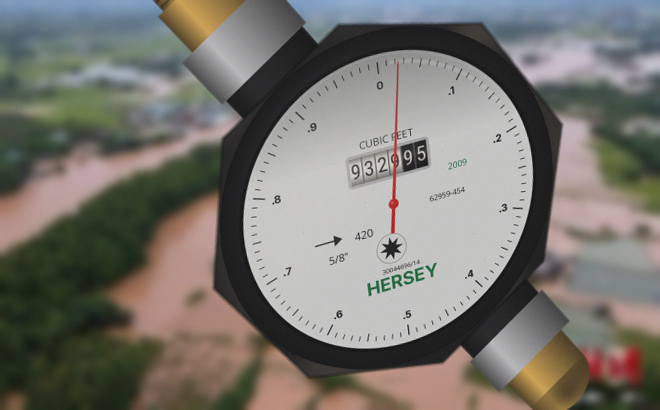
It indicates 932995.02 ft³
